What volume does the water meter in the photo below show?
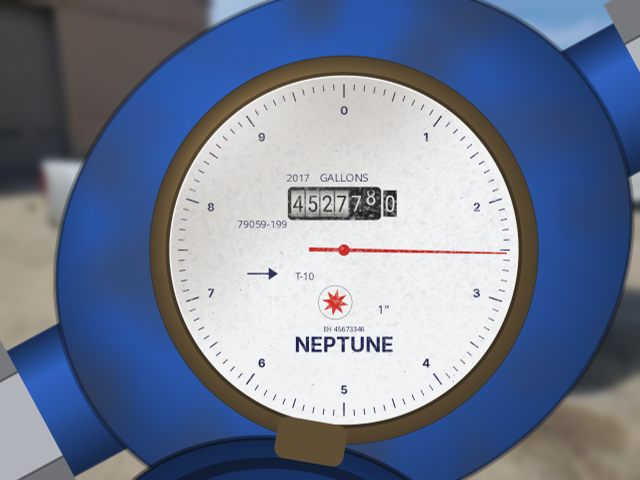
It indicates 4527782.5 gal
